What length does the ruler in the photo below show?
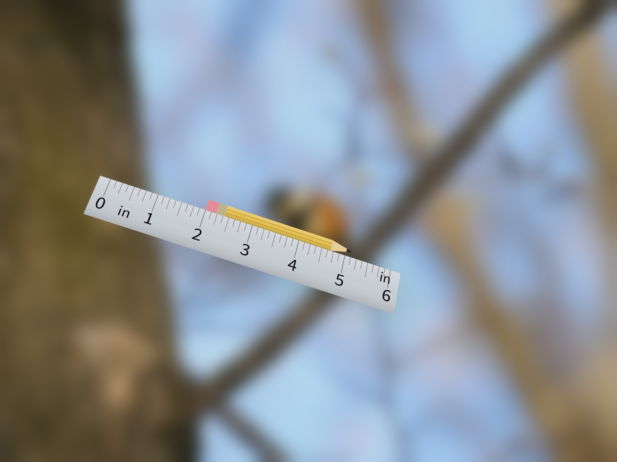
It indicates 3.125 in
